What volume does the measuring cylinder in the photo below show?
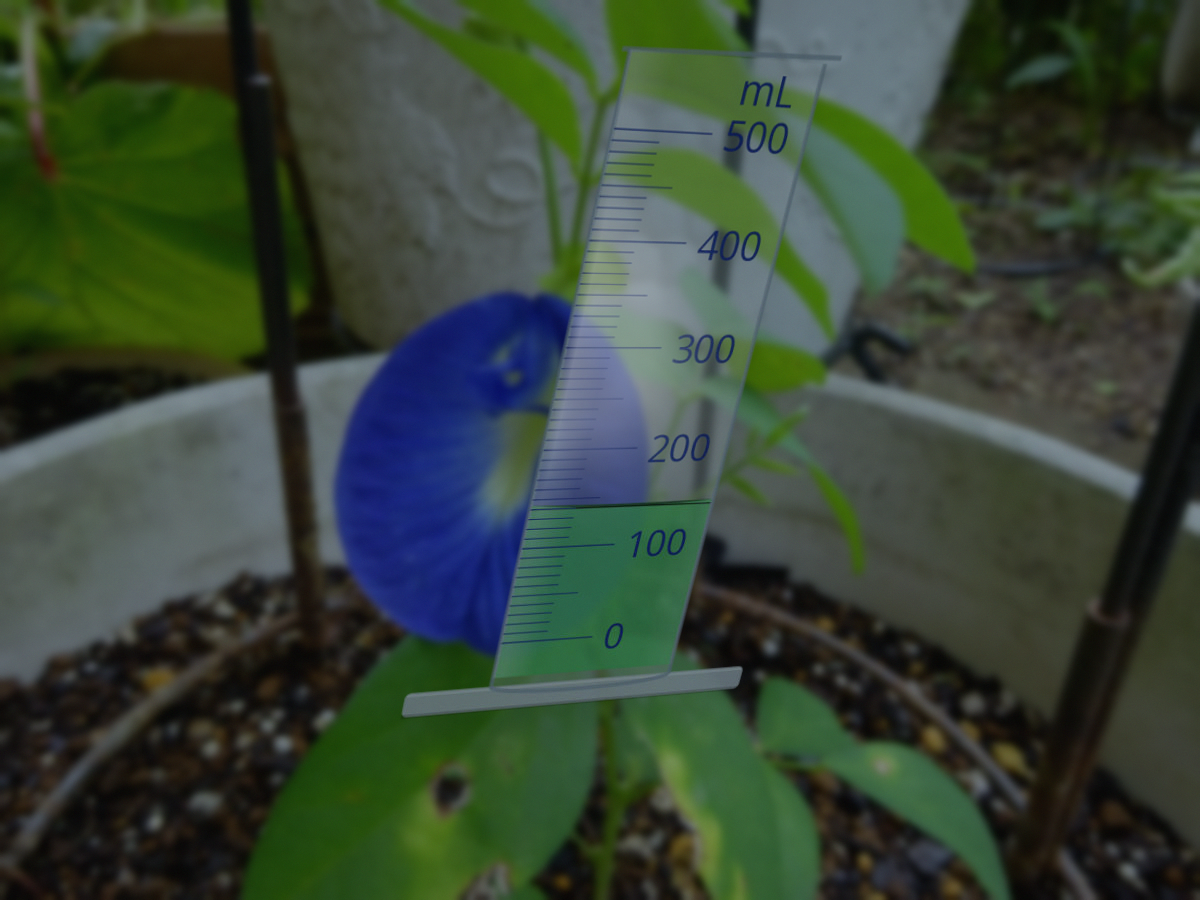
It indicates 140 mL
